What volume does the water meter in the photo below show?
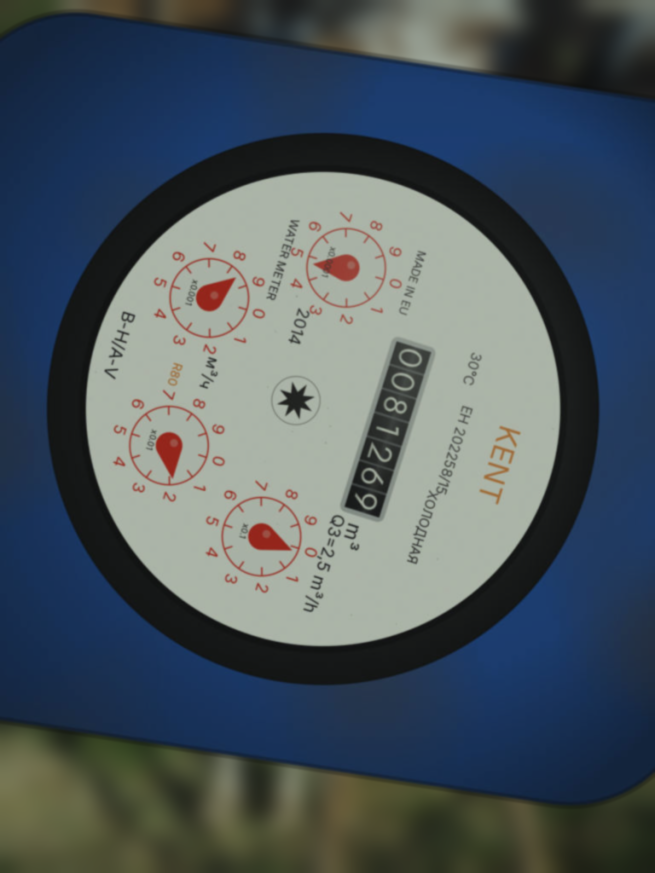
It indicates 81269.0184 m³
